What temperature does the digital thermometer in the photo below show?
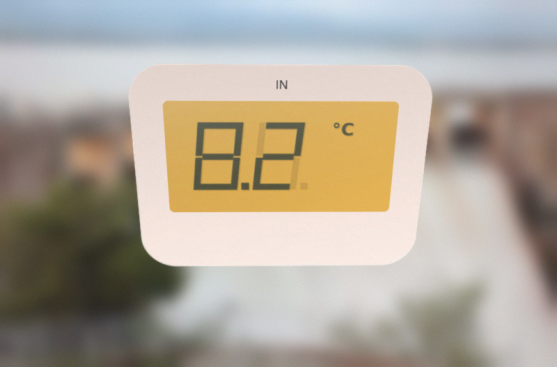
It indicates 8.2 °C
